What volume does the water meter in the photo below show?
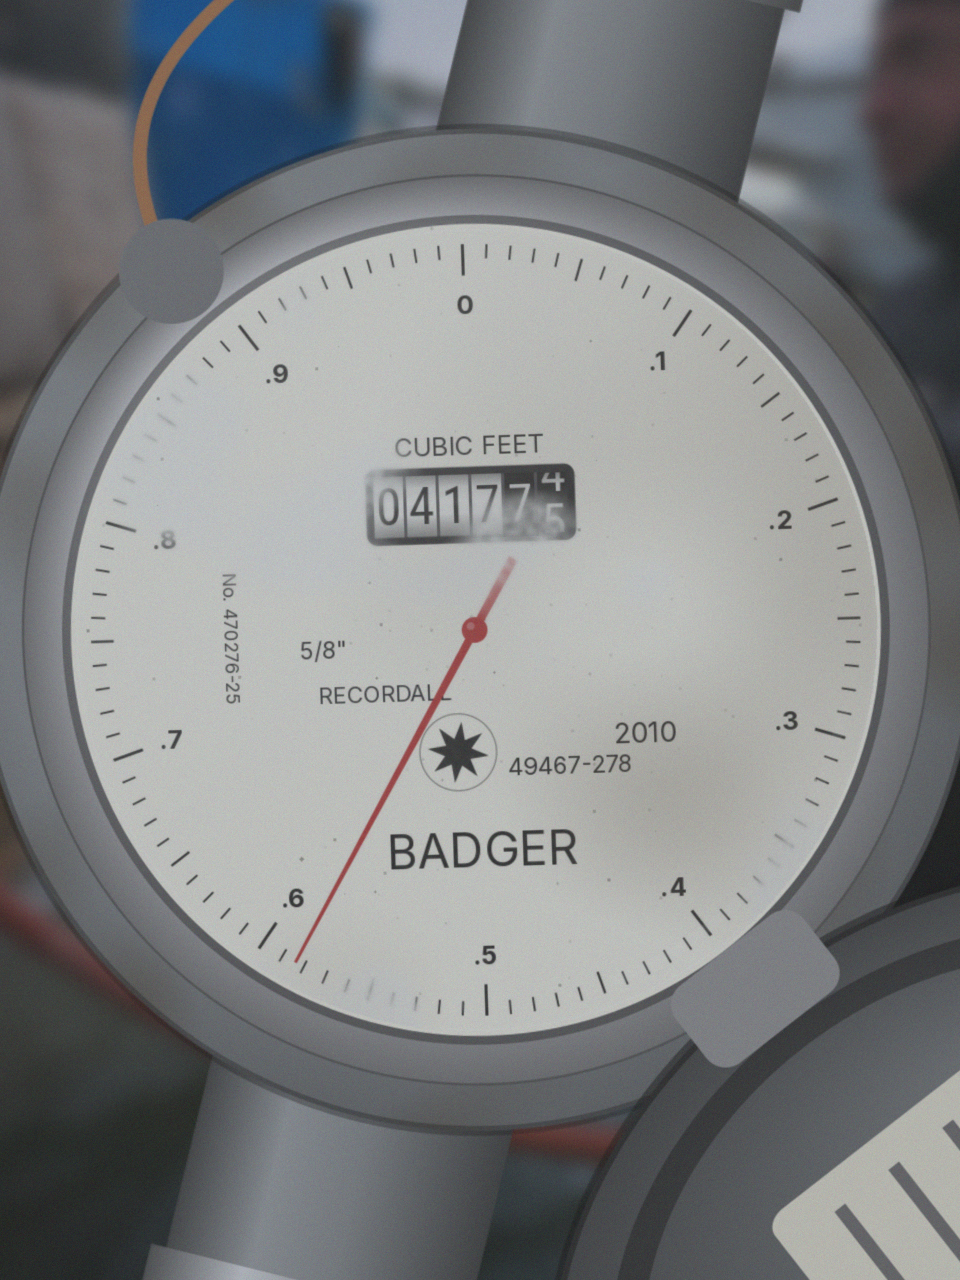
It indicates 41774.58 ft³
